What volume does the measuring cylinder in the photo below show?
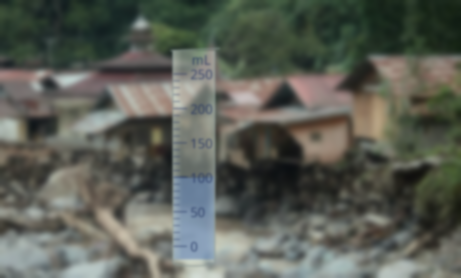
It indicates 100 mL
